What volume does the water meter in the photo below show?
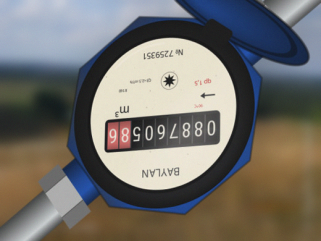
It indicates 887605.86 m³
